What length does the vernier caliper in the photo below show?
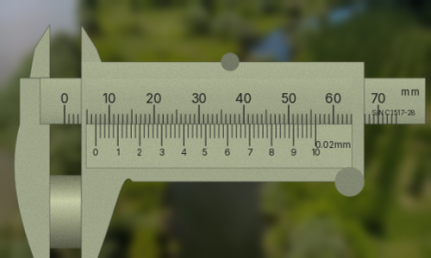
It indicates 7.0 mm
